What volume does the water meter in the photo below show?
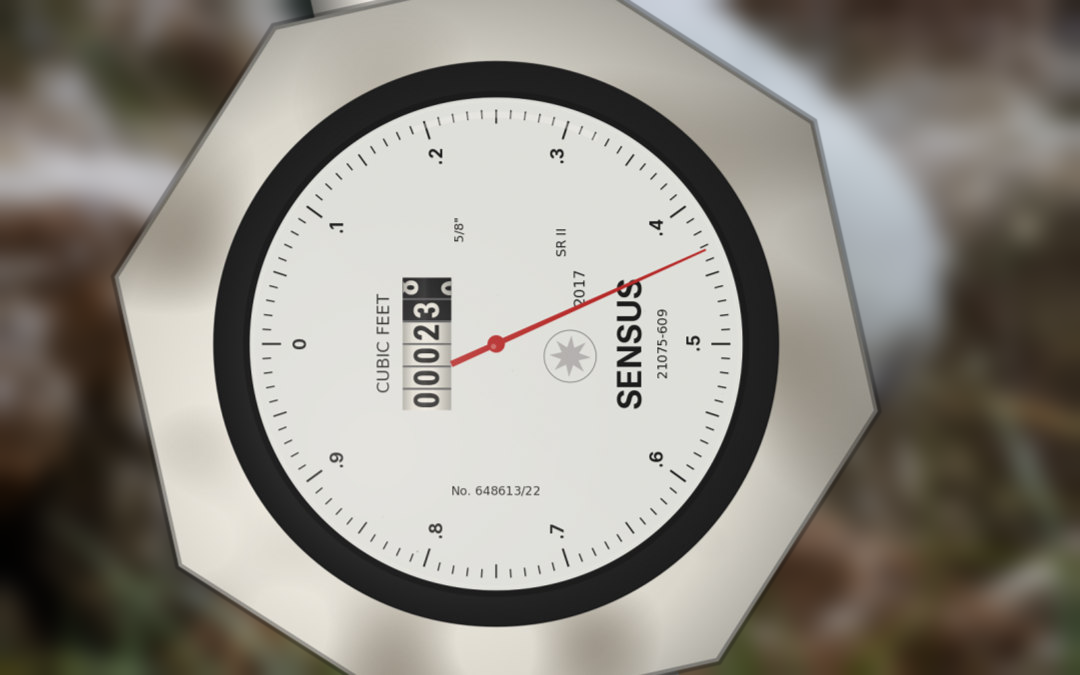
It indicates 238.43 ft³
